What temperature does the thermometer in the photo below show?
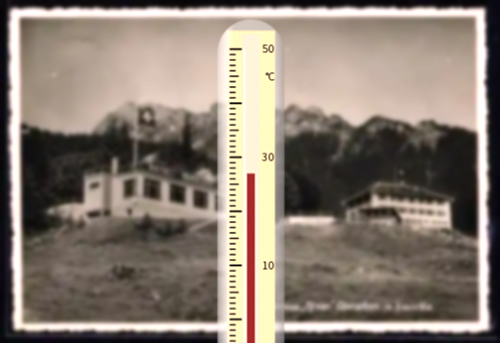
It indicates 27 °C
